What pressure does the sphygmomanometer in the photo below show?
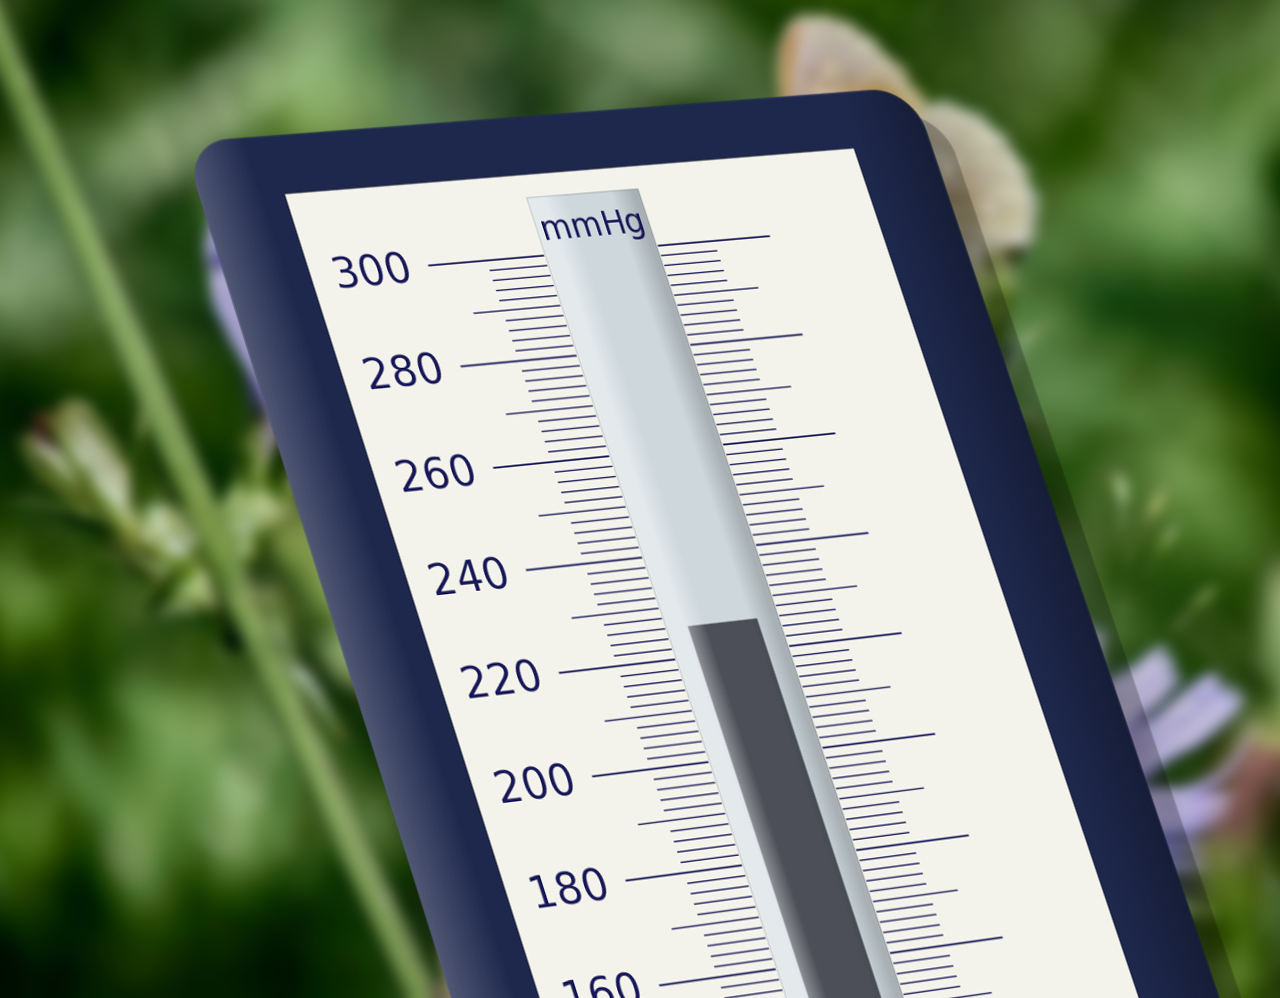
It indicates 226 mmHg
